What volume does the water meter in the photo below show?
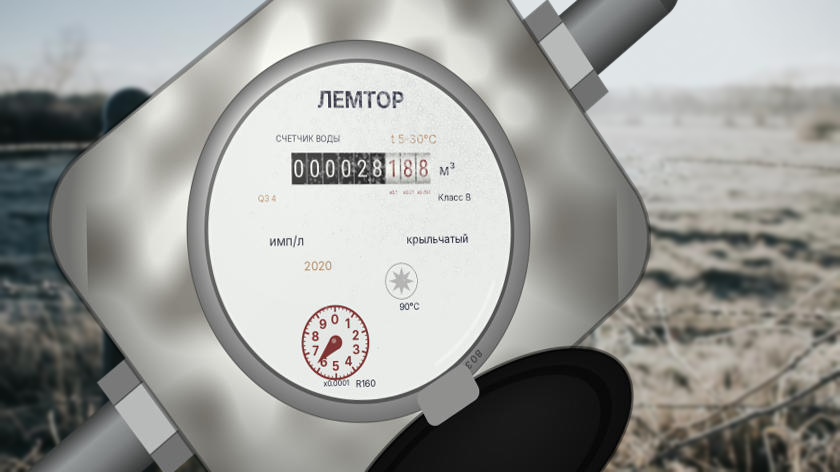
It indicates 28.1886 m³
